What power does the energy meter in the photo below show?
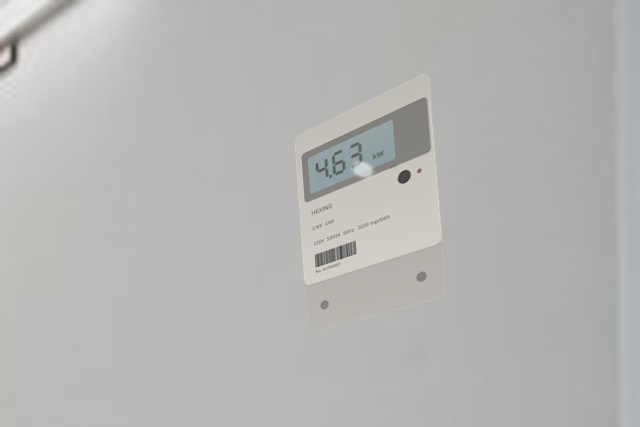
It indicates 4.63 kW
